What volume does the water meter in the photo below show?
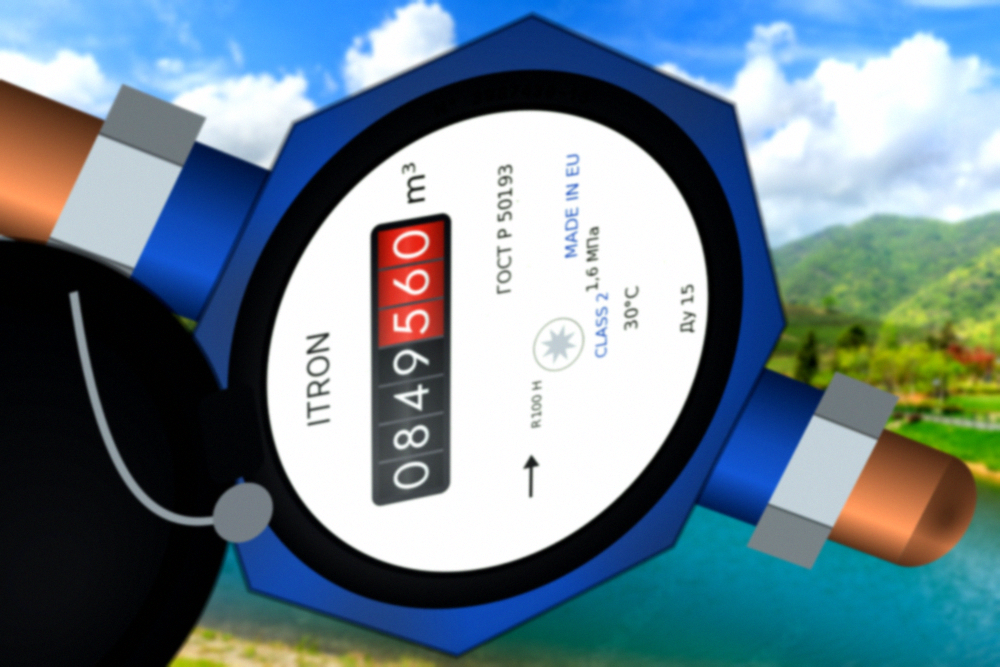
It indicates 849.560 m³
